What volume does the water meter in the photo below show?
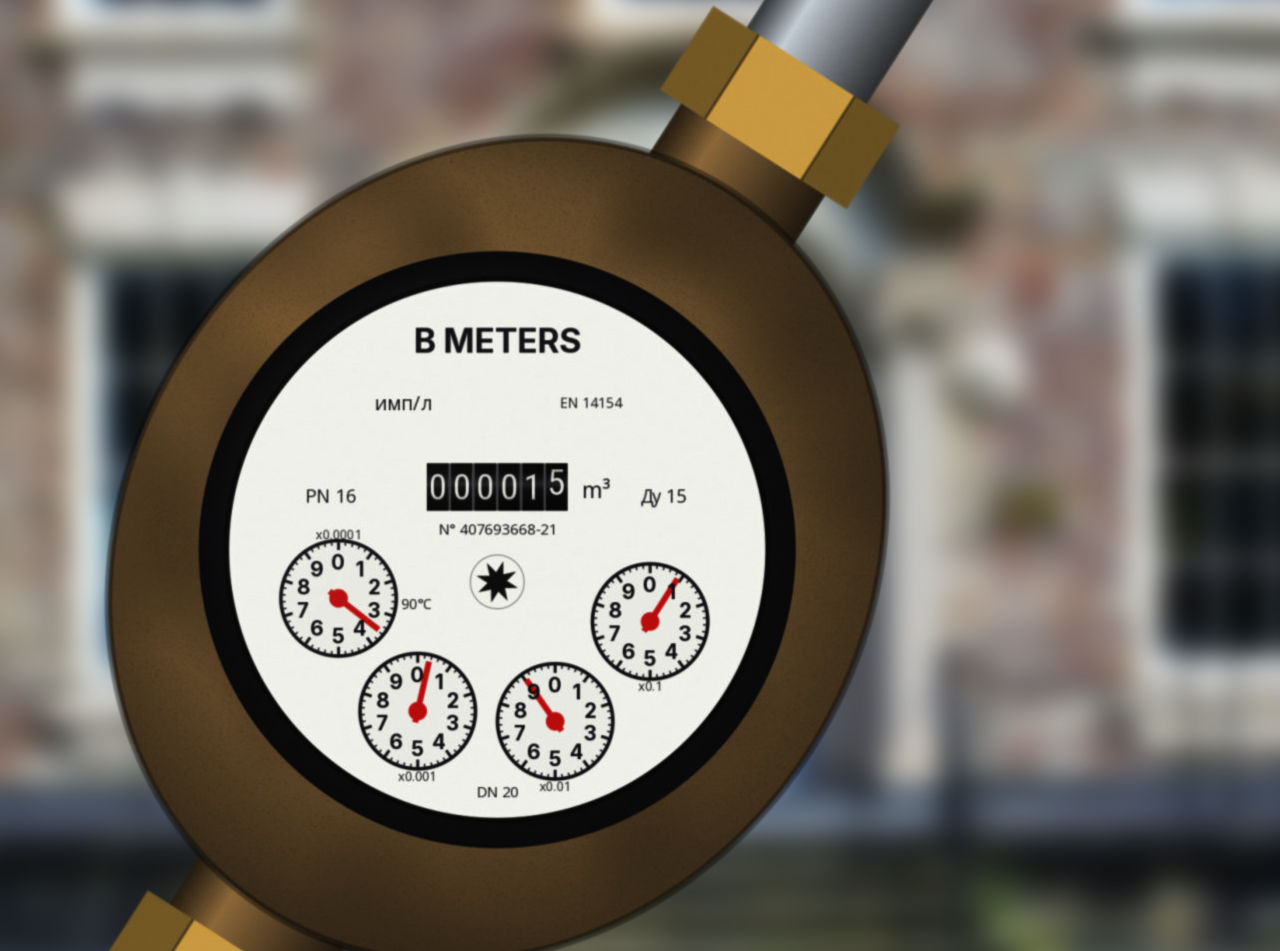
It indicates 15.0903 m³
